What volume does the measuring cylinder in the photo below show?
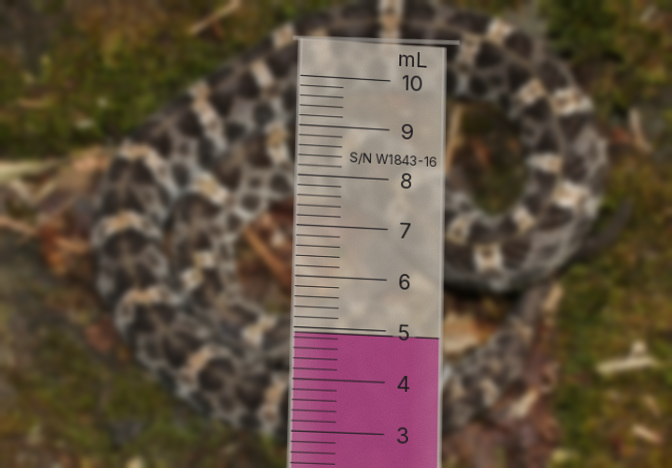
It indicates 4.9 mL
